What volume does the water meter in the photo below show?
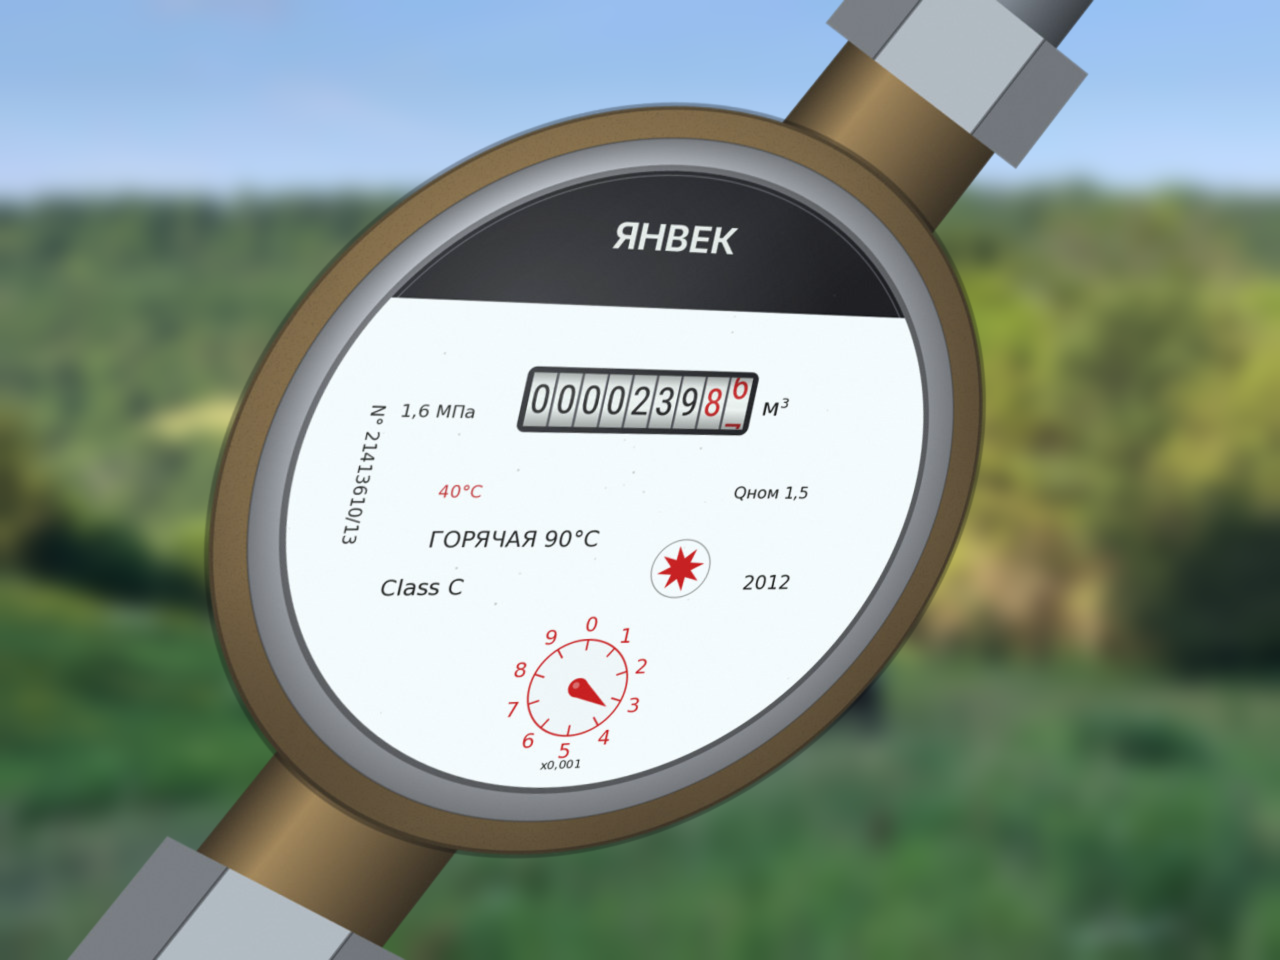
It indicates 239.863 m³
